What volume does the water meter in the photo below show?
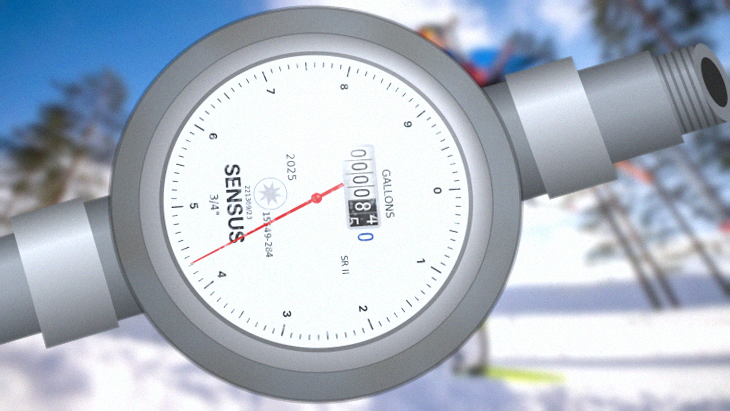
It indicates 844.3 gal
